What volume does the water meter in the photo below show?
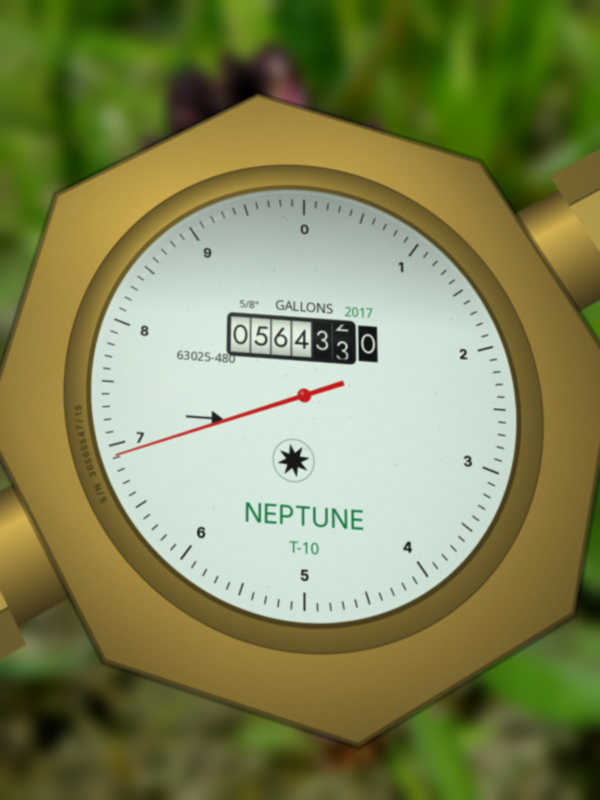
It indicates 564326.9 gal
